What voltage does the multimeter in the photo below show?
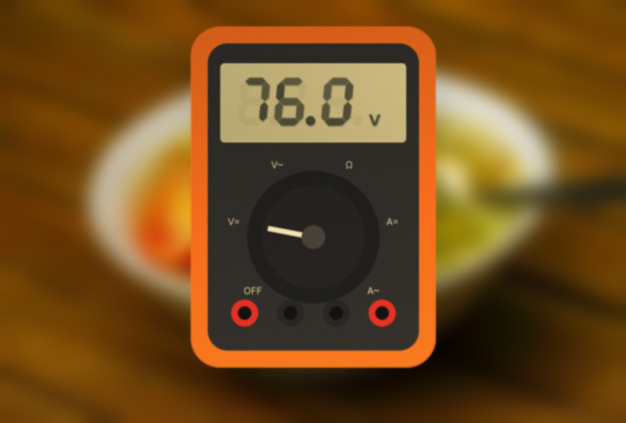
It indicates 76.0 V
